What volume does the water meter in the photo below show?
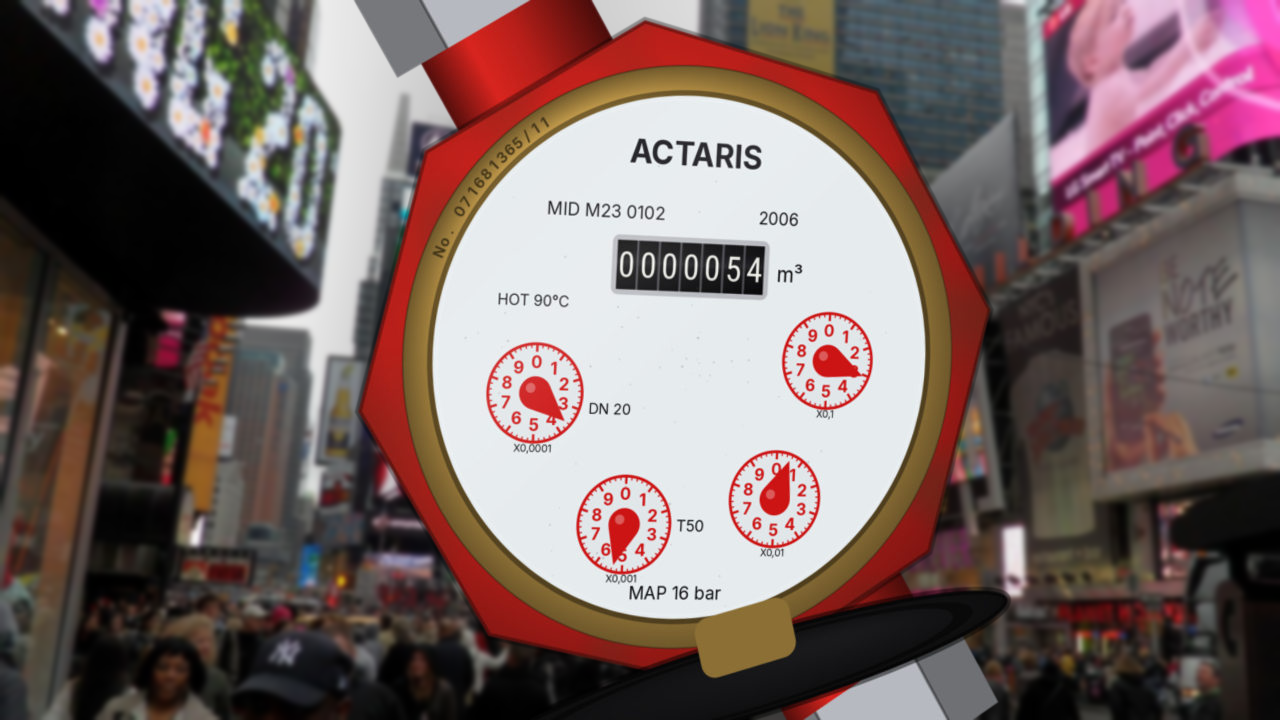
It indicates 54.3053 m³
